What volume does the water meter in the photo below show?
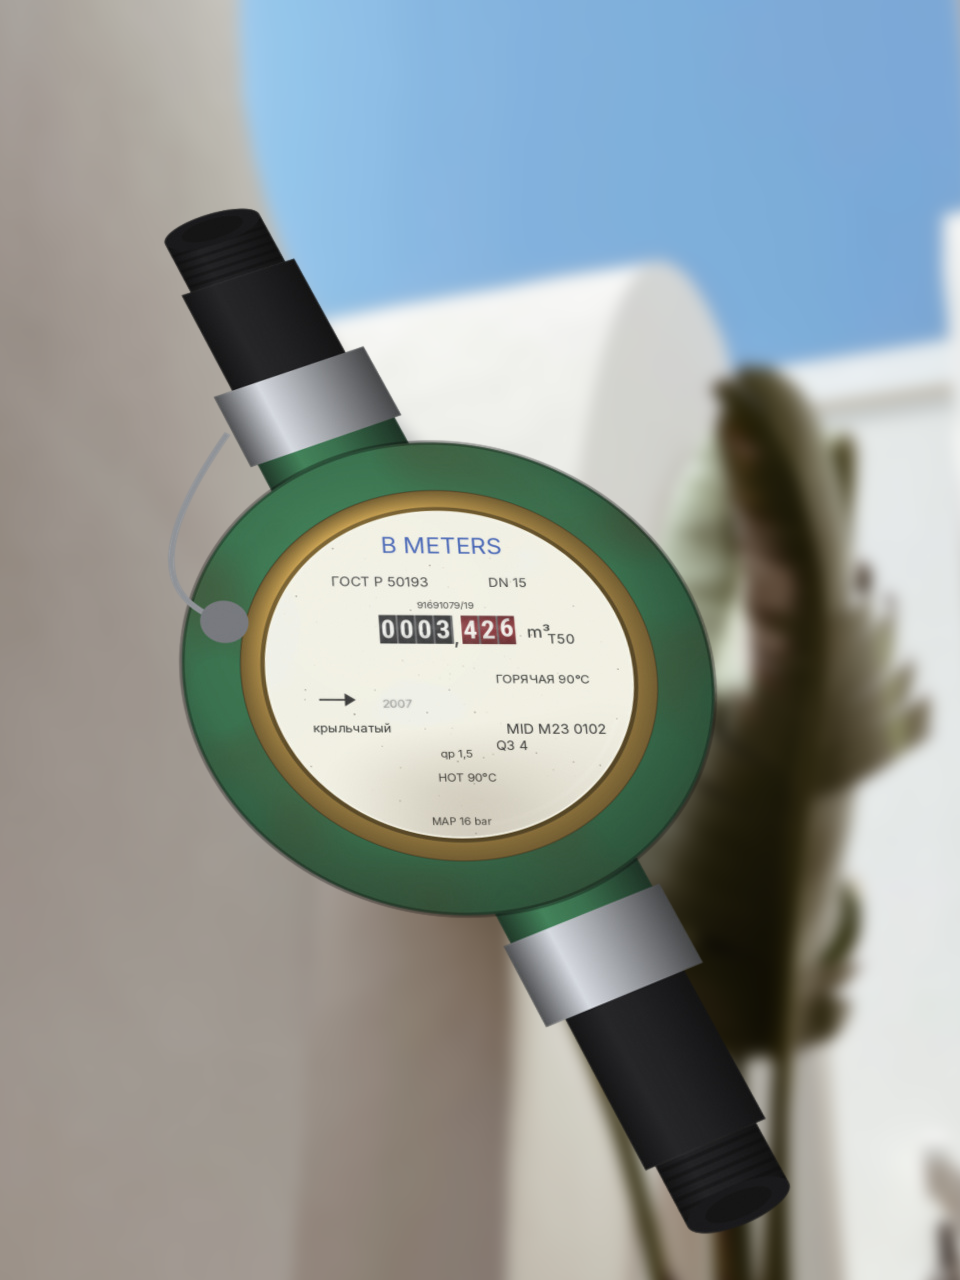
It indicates 3.426 m³
